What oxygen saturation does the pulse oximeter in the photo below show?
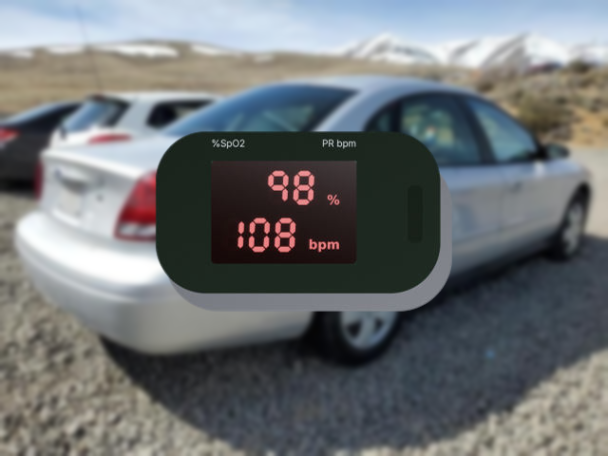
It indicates 98 %
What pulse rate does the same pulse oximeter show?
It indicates 108 bpm
